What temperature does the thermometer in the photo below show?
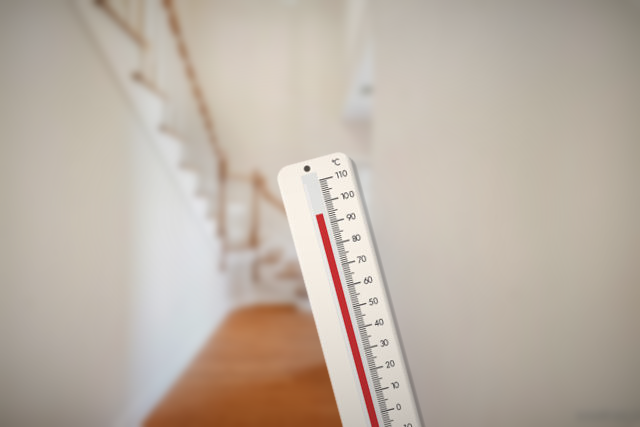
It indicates 95 °C
